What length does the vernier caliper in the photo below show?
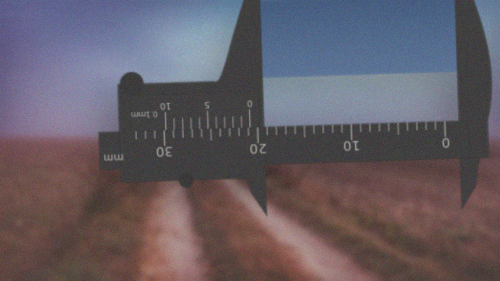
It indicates 20.8 mm
